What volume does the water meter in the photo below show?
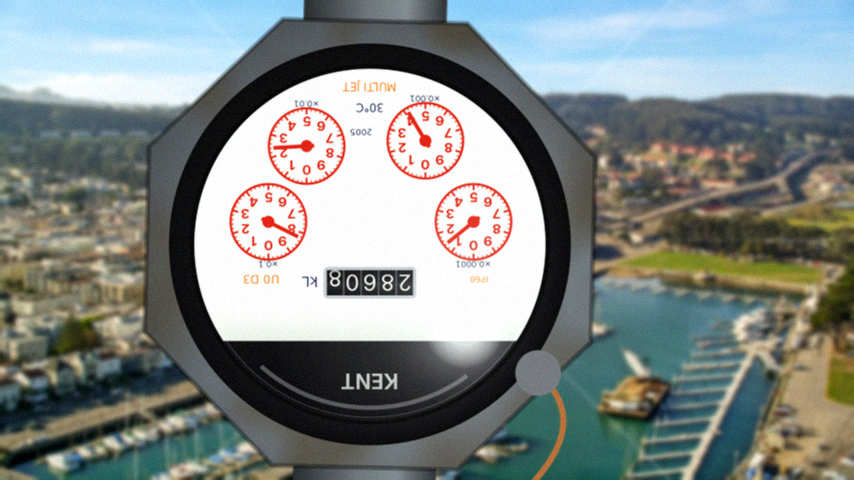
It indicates 28607.8241 kL
